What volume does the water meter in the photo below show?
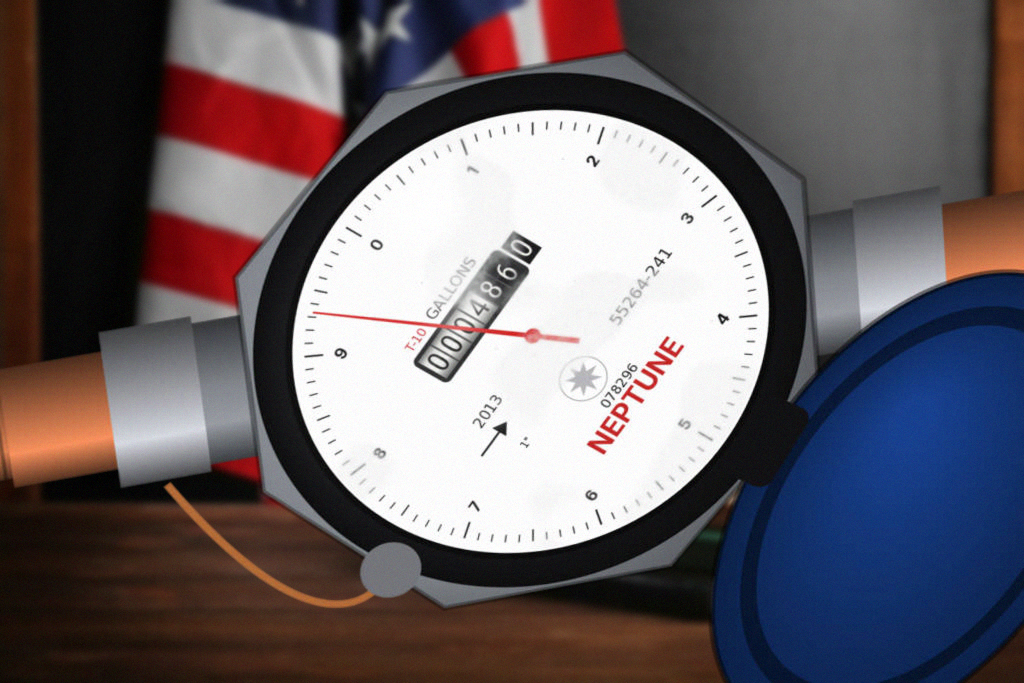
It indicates 4859.3 gal
